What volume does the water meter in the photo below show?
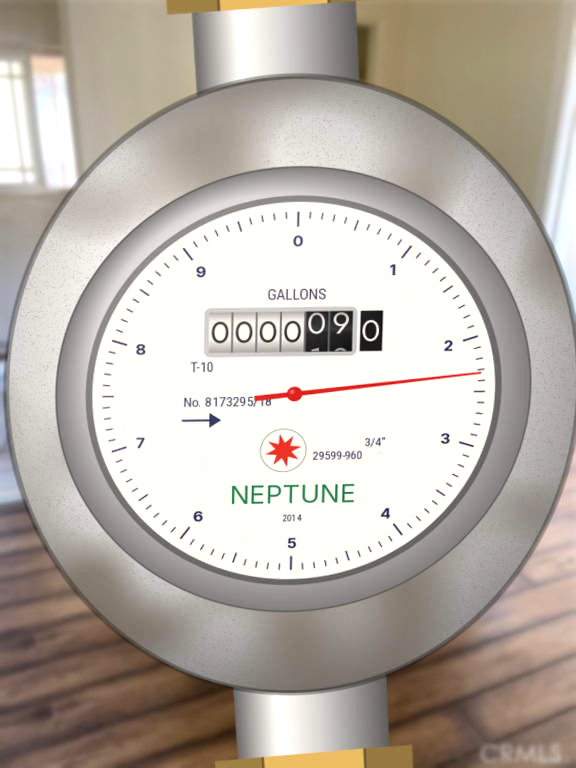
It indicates 92.3 gal
